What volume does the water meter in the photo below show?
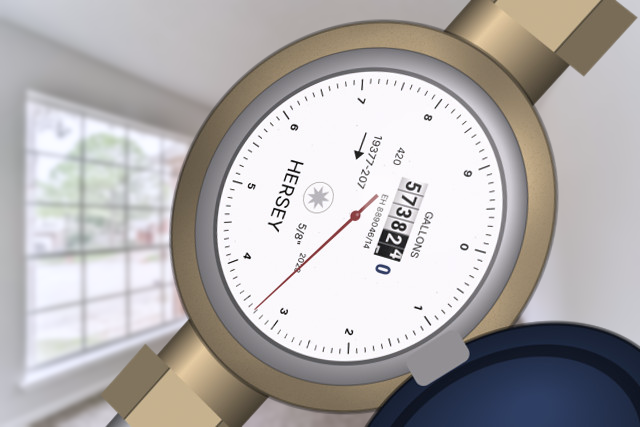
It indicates 5738243.3 gal
